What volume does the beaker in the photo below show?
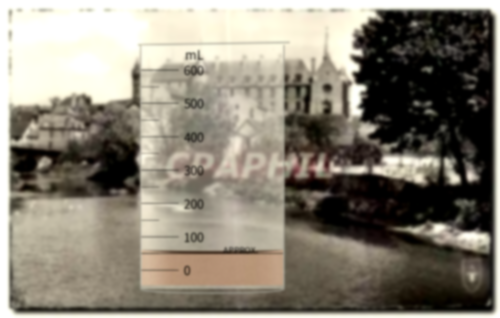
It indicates 50 mL
